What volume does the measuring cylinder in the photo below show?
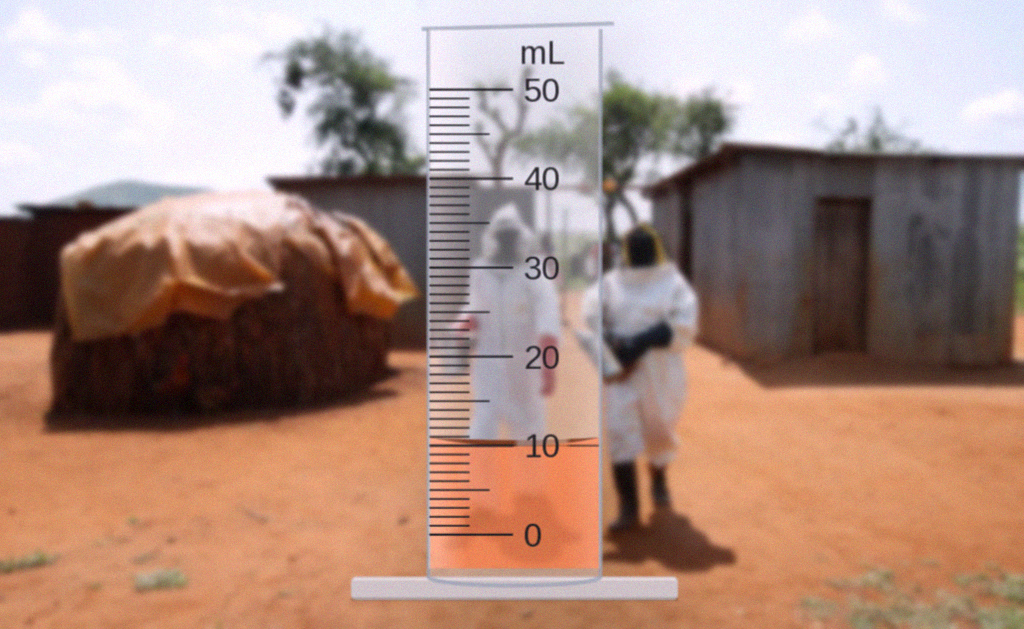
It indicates 10 mL
